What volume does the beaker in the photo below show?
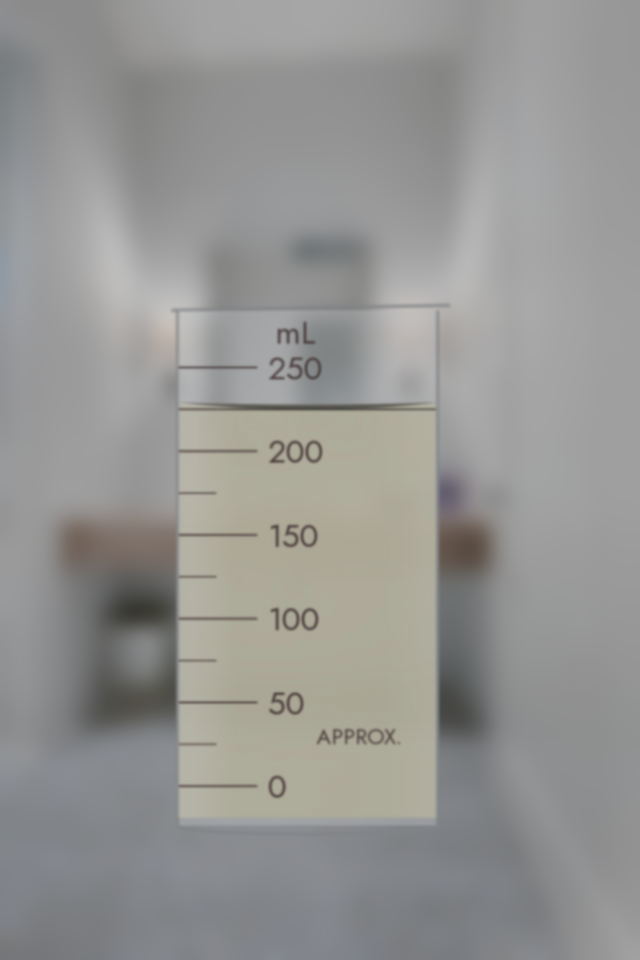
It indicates 225 mL
